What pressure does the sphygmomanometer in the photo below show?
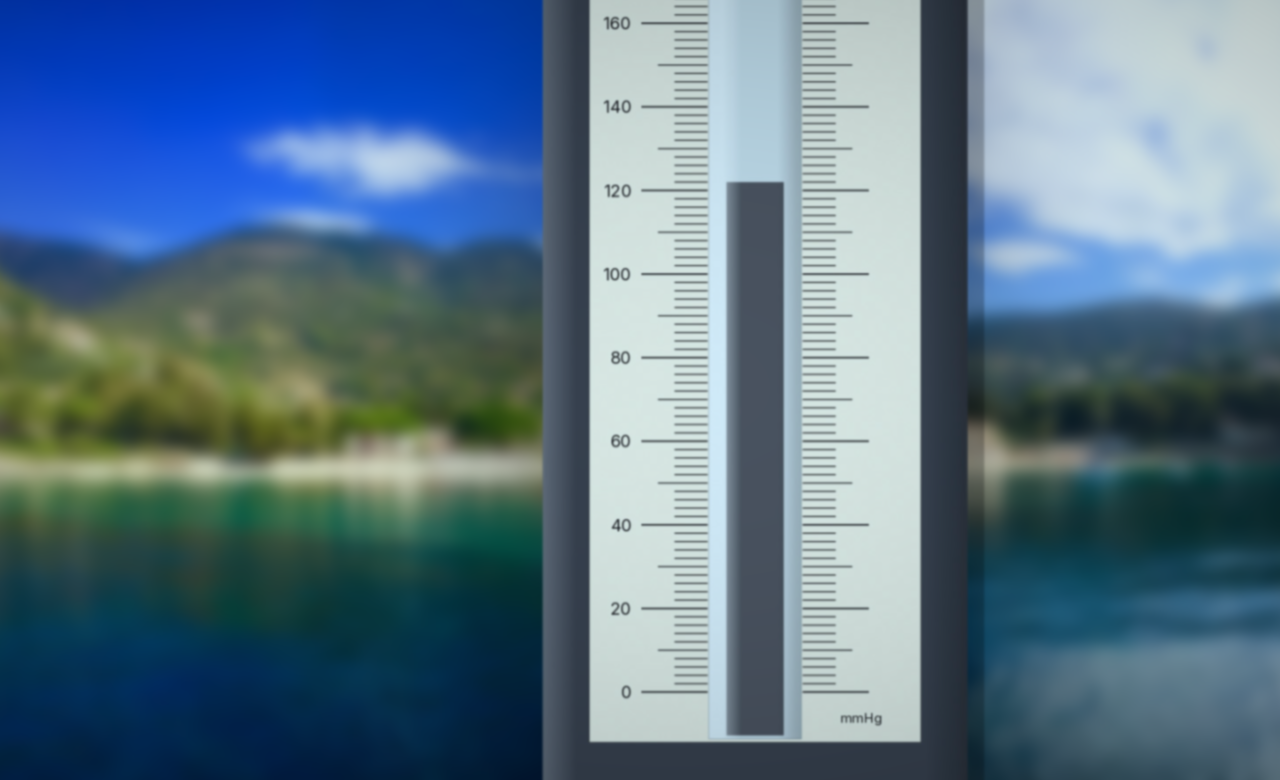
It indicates 122 mmHg
